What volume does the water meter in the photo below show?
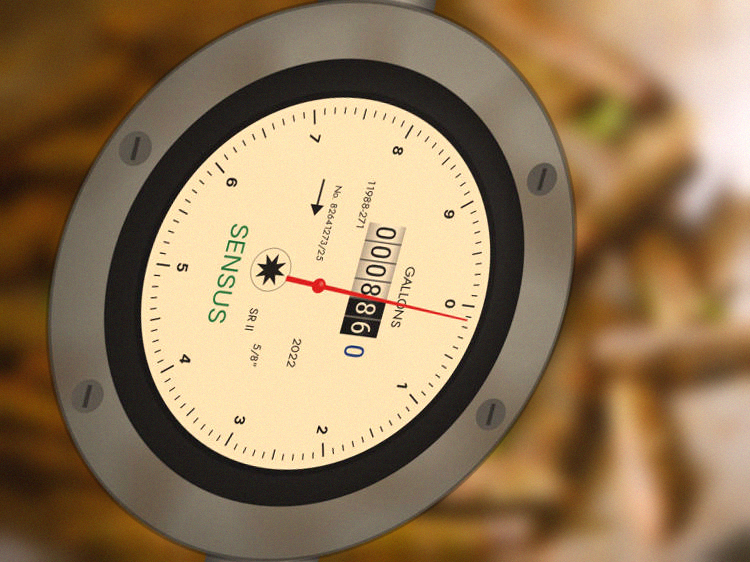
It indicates 8860.1 gal
